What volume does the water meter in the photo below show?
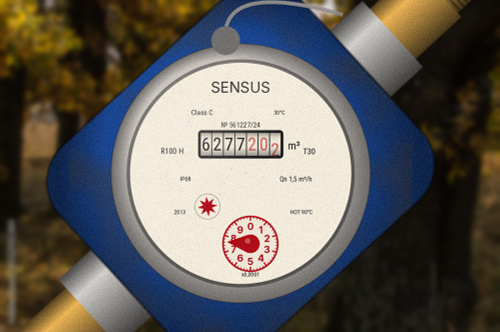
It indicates 6277.2017 m³
